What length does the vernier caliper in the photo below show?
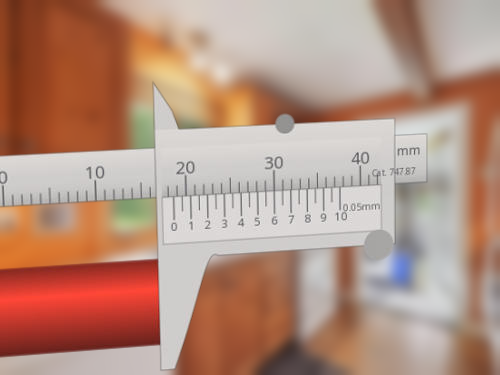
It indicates 18.6 mm
